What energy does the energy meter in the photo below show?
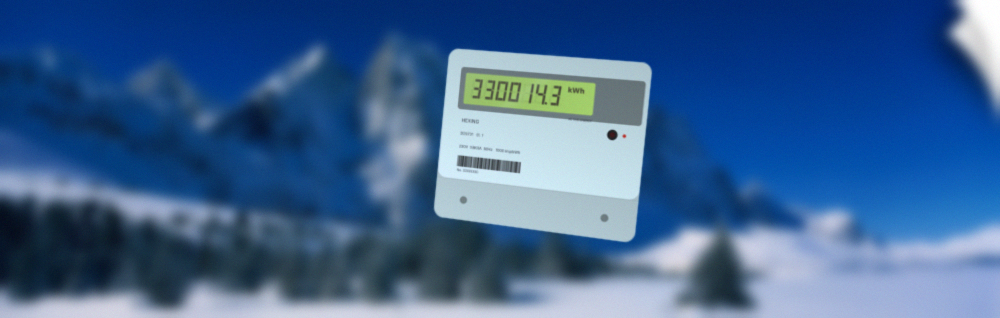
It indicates 330014.3 kWh
